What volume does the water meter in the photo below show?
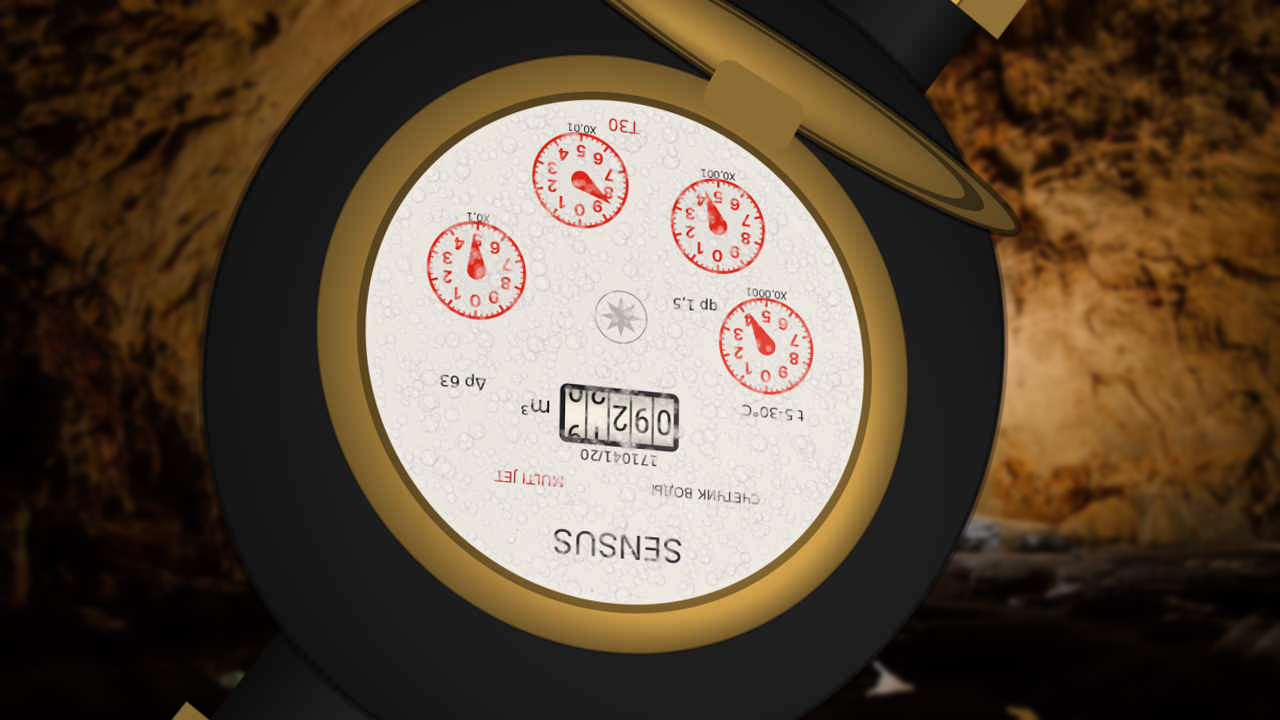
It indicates 9219.4844 m³
